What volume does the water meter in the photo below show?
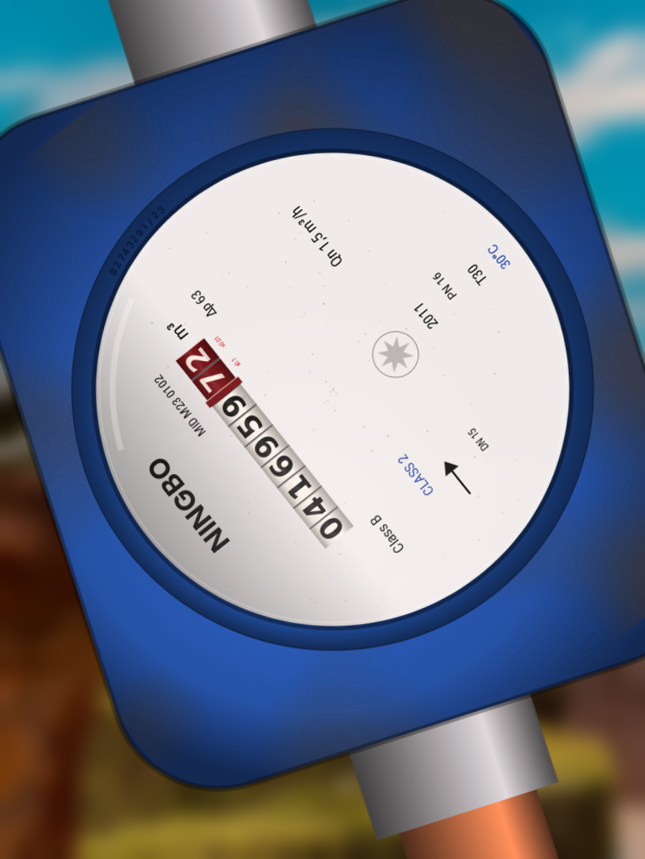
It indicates 416959.72 m³
